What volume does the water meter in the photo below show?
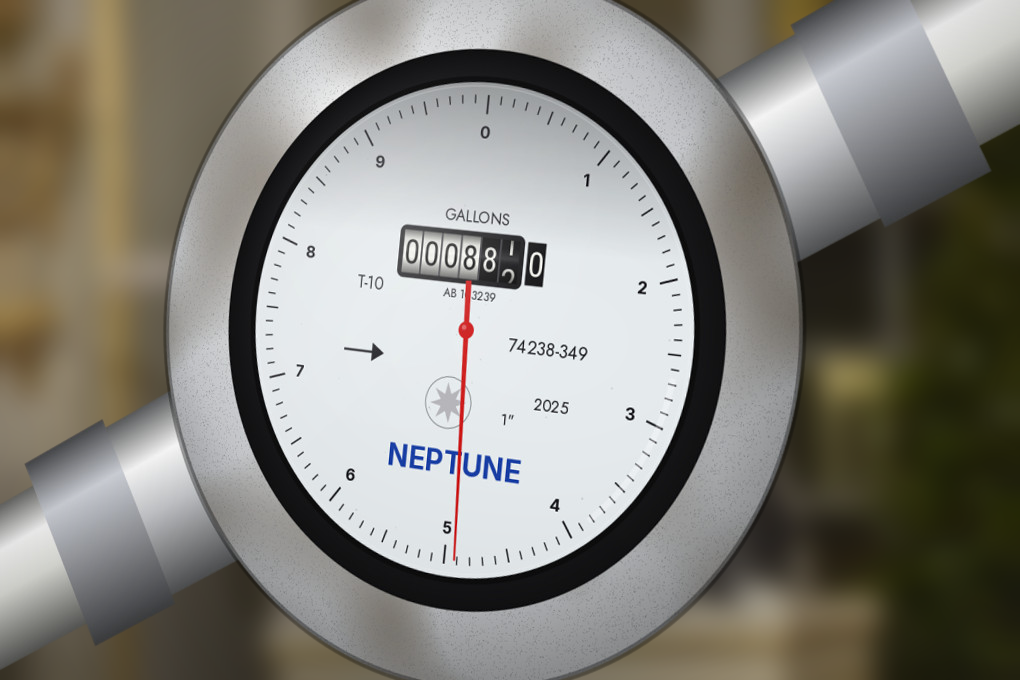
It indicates 8814.9 gal
